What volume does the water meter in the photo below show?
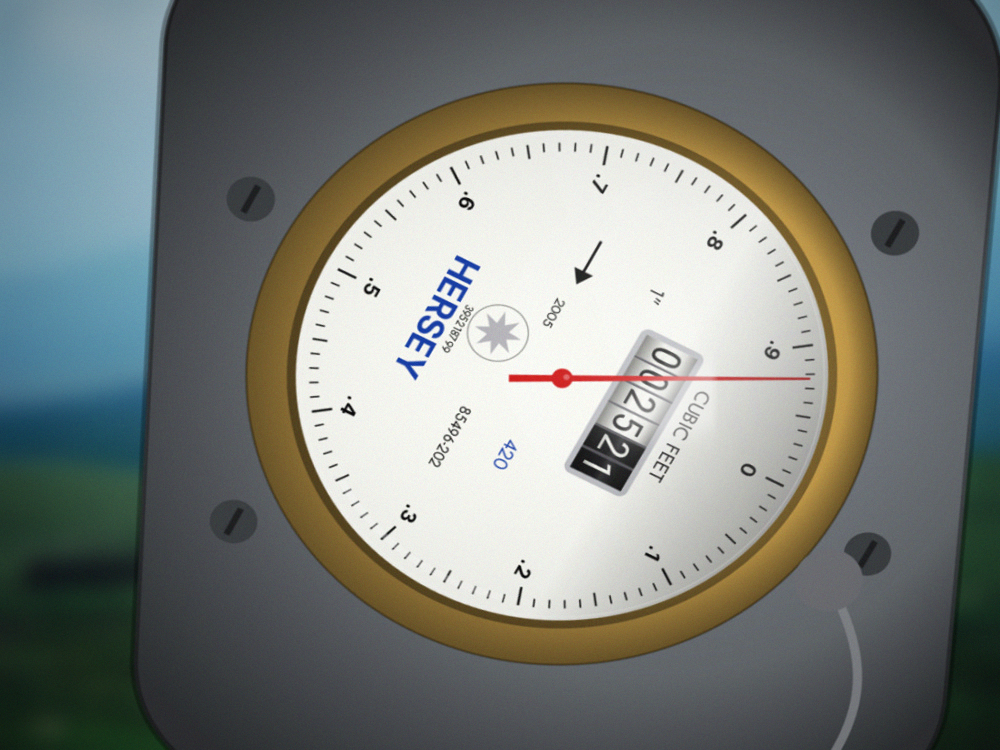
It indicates 2520.92 ft³
